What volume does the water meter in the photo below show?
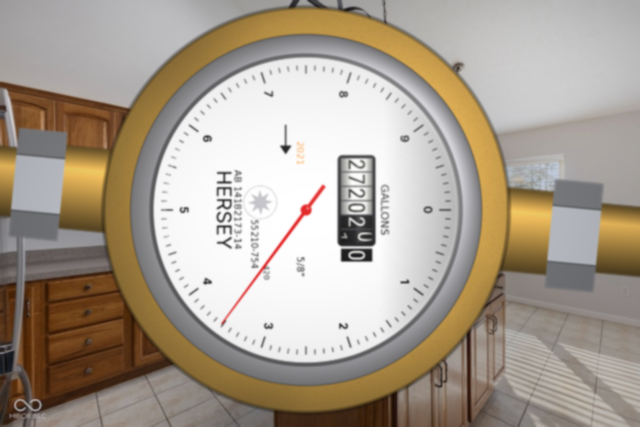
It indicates 2720203.5 gal
